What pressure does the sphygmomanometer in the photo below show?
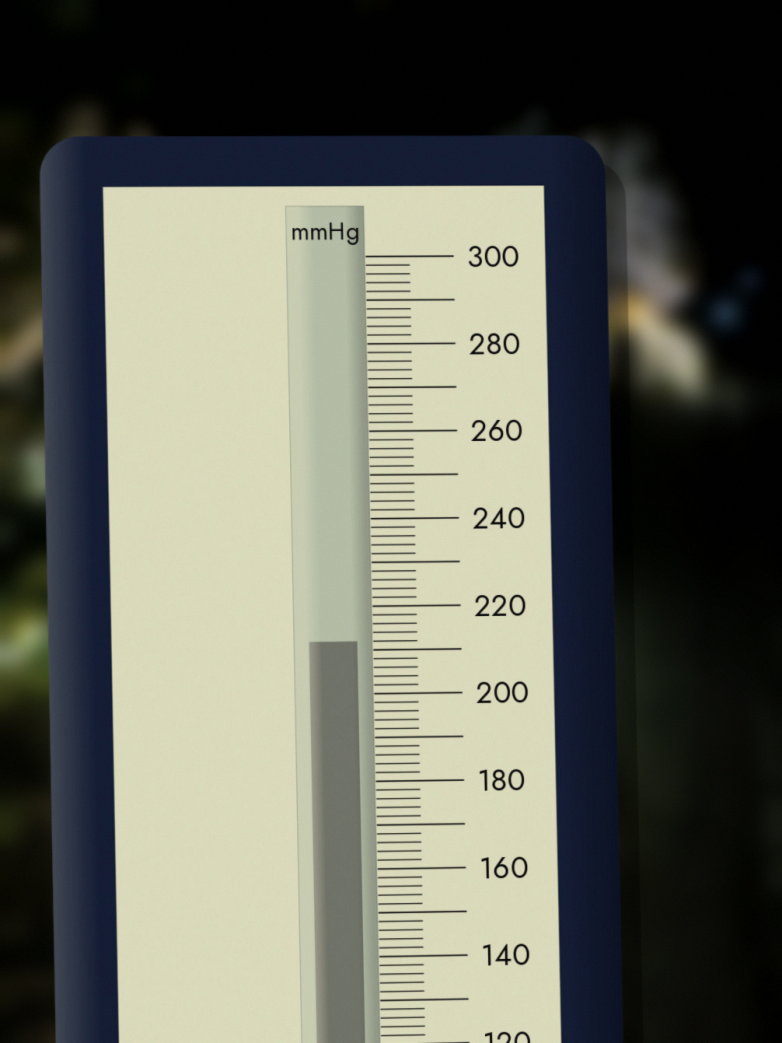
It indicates 212 mmHg
